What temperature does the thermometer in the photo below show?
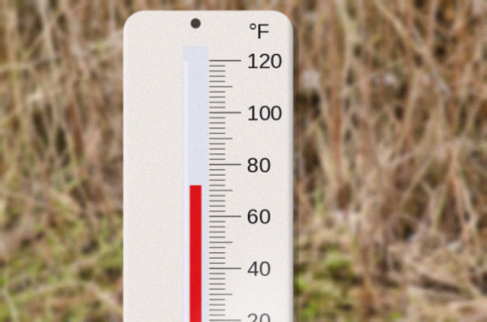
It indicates 72 °F
